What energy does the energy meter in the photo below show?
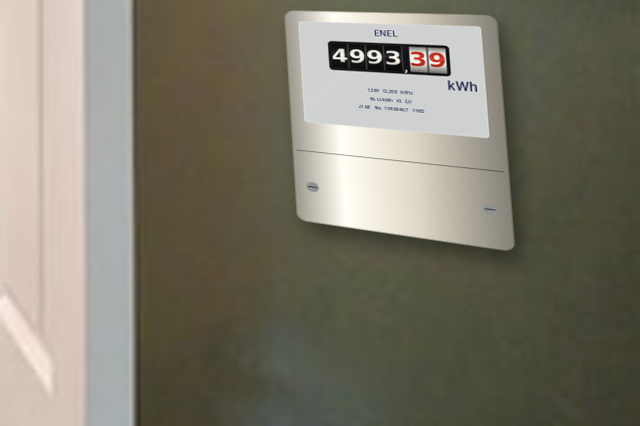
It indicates 4993.39 kWh
